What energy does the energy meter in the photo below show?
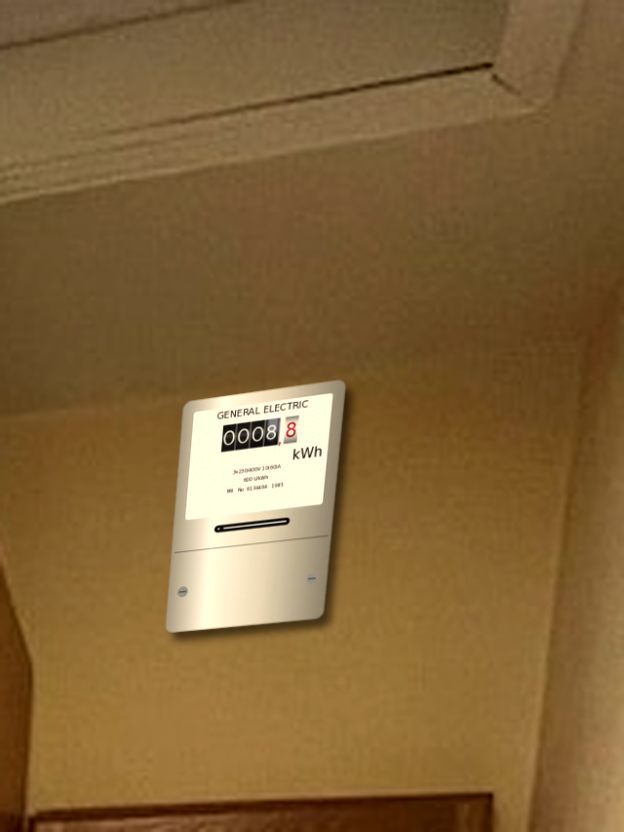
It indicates 8.8 kWh
